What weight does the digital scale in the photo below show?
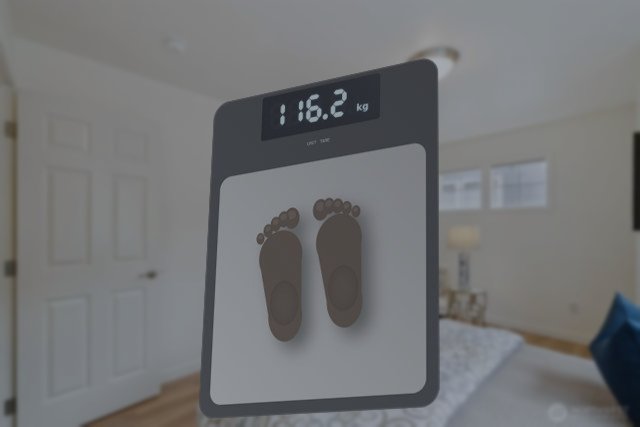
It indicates 116.2 kg
